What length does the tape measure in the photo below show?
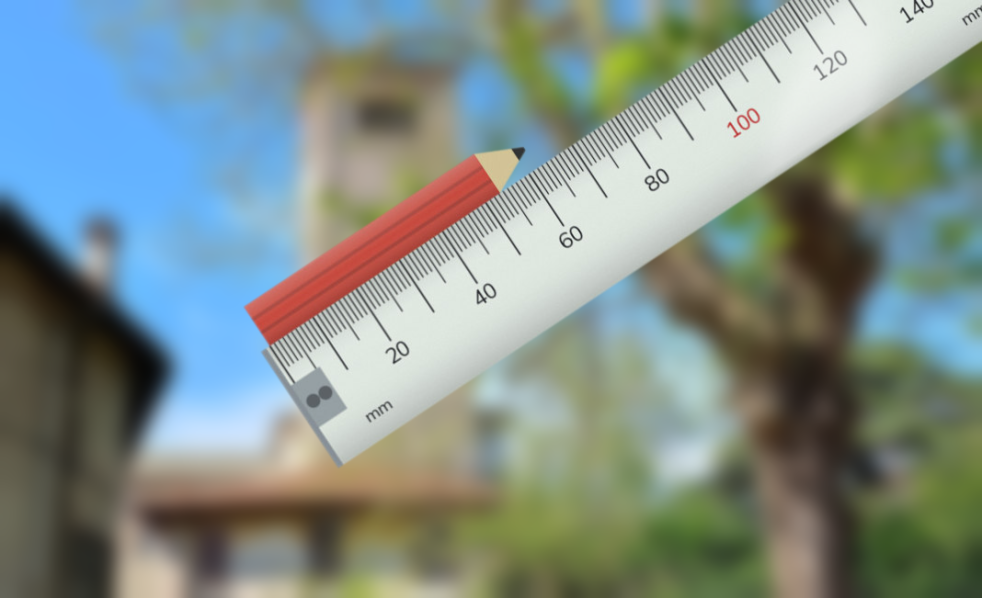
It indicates 62 mm
